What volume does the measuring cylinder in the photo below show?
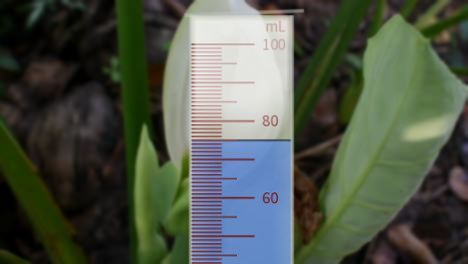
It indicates 75 mL
